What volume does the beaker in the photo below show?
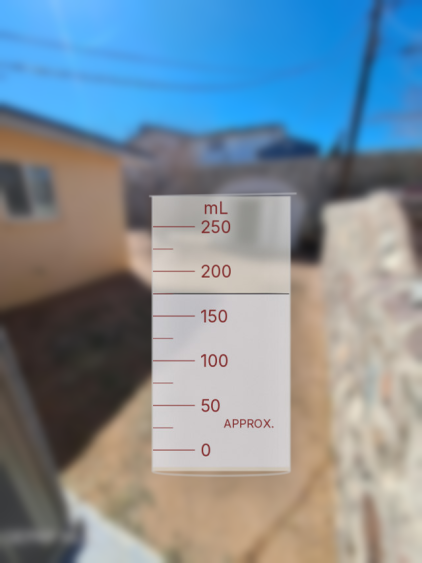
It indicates 175 mL
